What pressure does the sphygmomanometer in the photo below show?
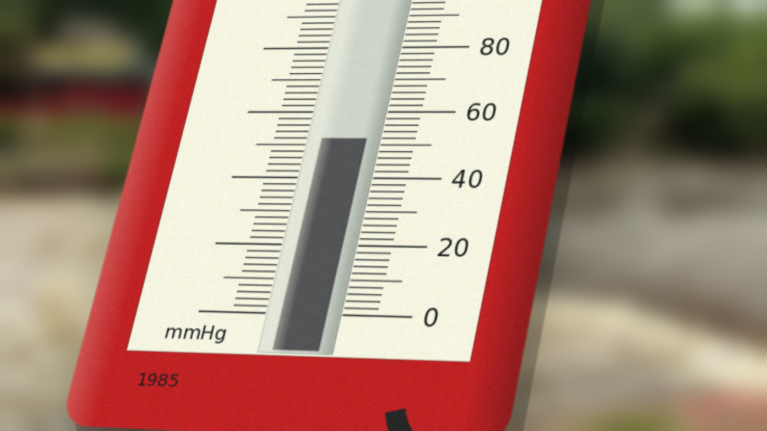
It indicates 52 mmHg
